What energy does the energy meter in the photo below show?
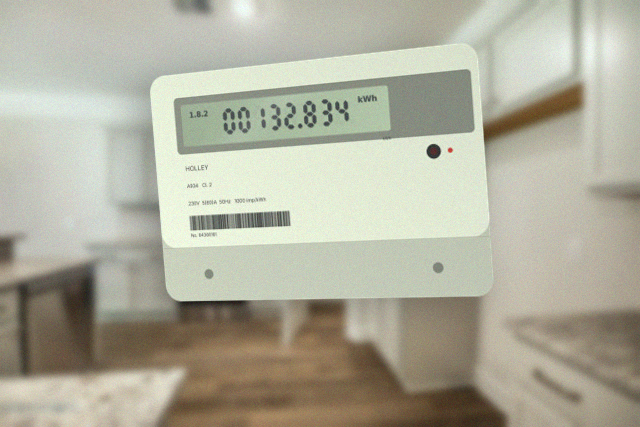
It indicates 132.834 kWh
